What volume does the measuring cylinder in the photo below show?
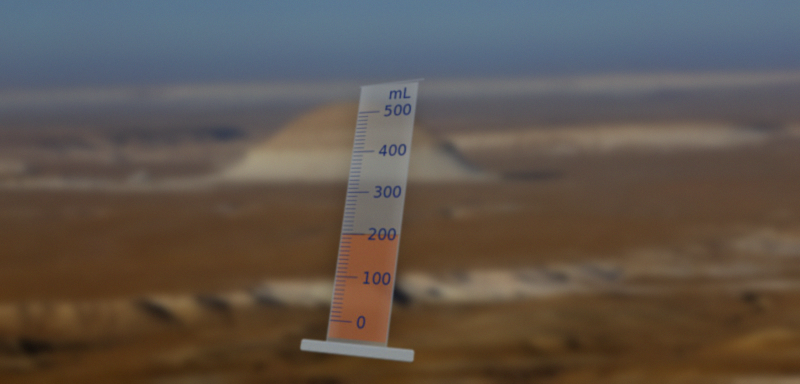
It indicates 200 mL
